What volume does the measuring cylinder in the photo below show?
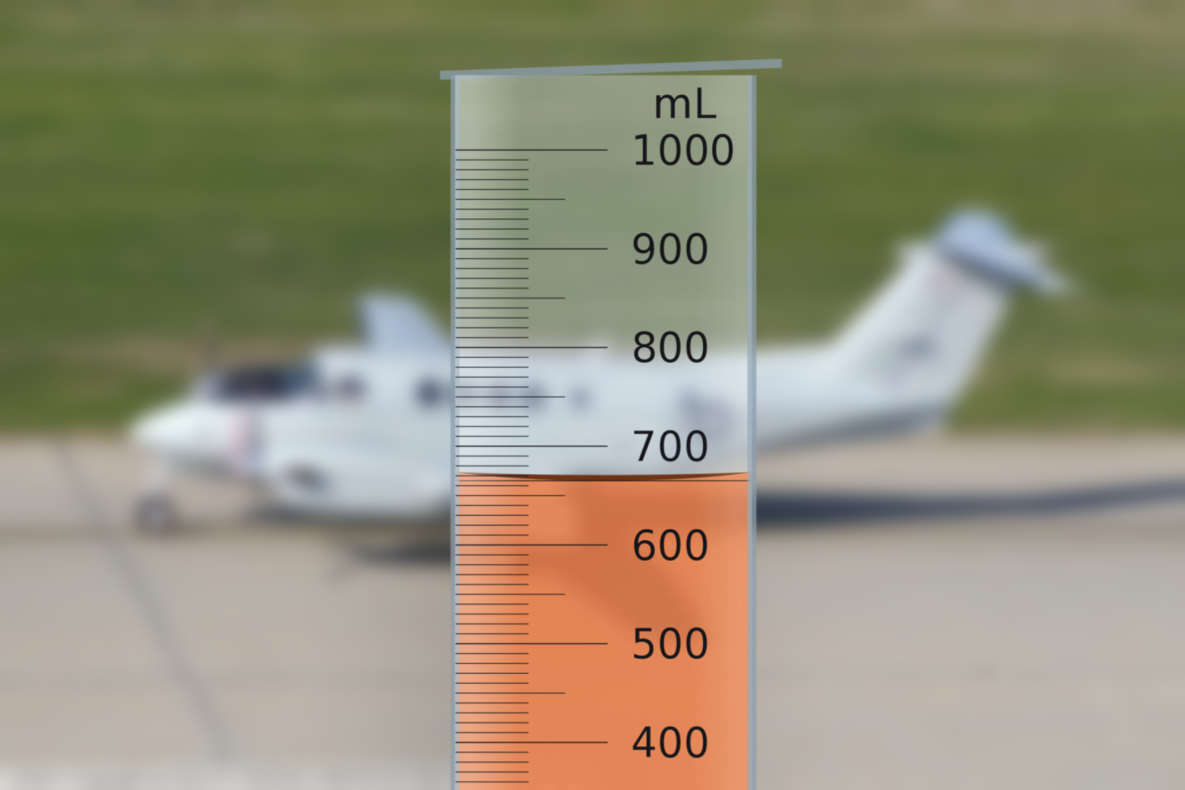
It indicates 665 mL
